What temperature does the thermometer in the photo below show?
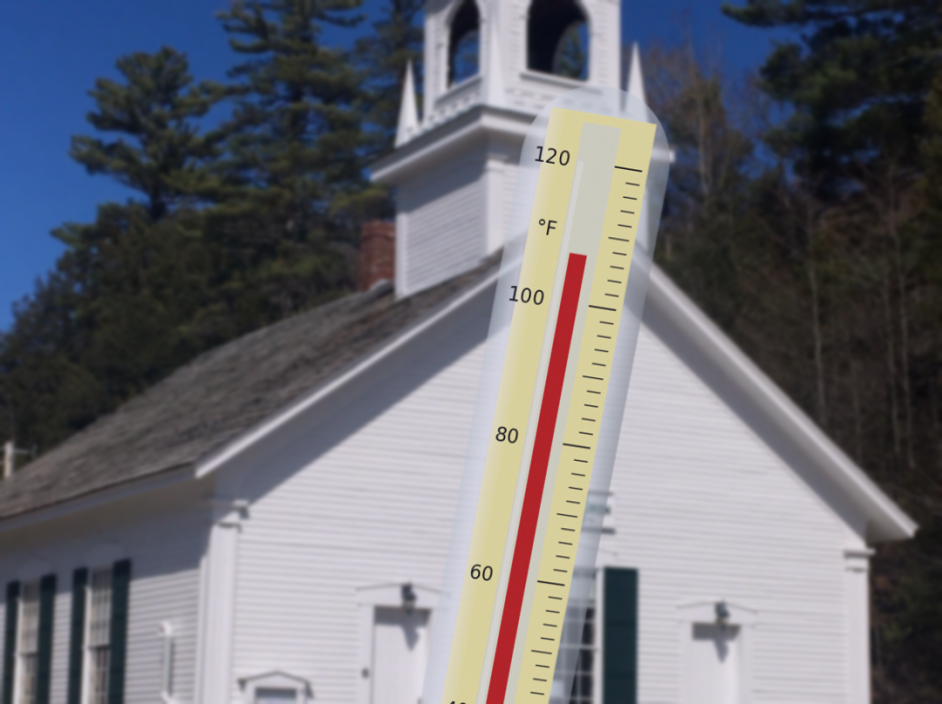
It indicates 107 °F
